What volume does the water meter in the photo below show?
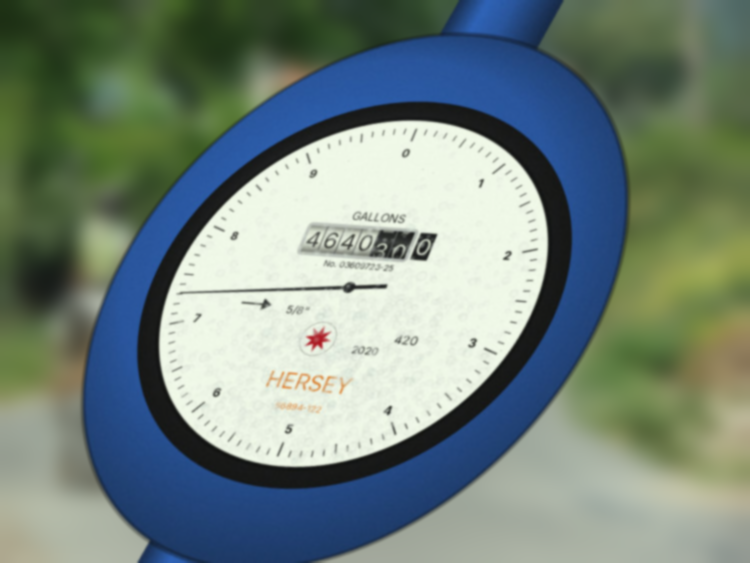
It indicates 4640297.3 gal
